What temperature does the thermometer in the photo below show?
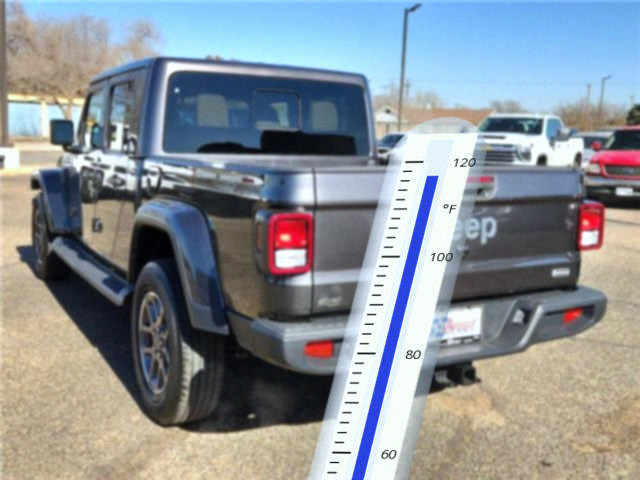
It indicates 117 °F
